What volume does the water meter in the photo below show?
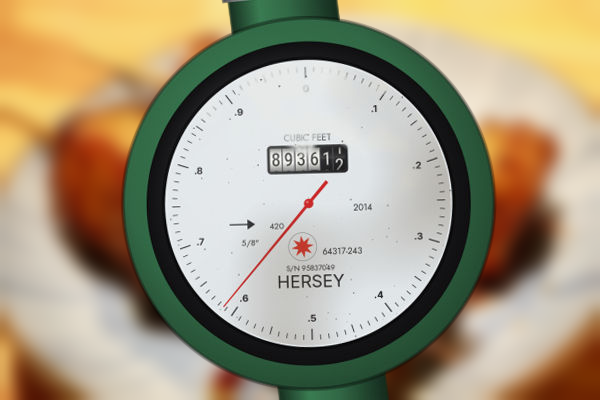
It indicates 893611.61 ft³
